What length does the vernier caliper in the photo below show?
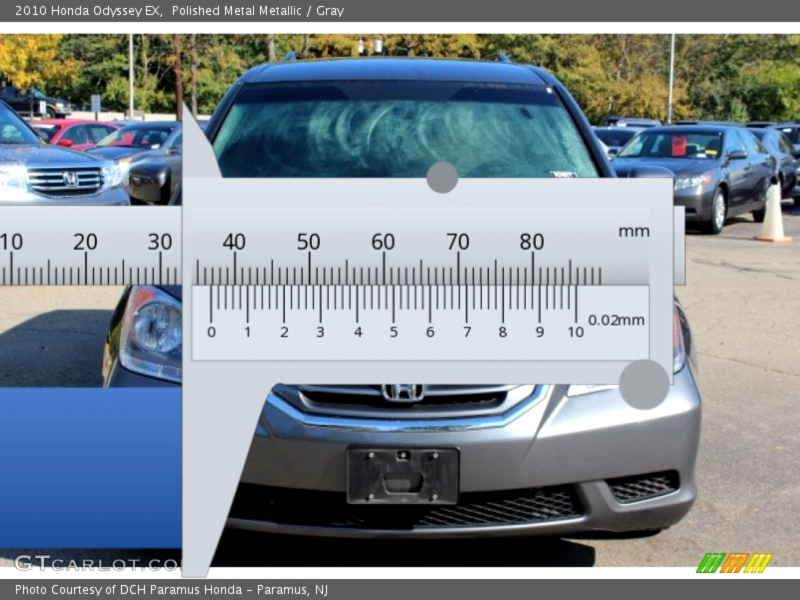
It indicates 36.8 mm
